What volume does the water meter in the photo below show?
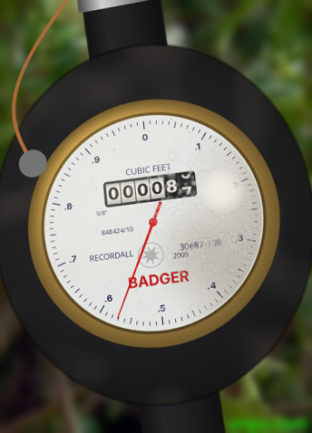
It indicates 86.57 ft³
